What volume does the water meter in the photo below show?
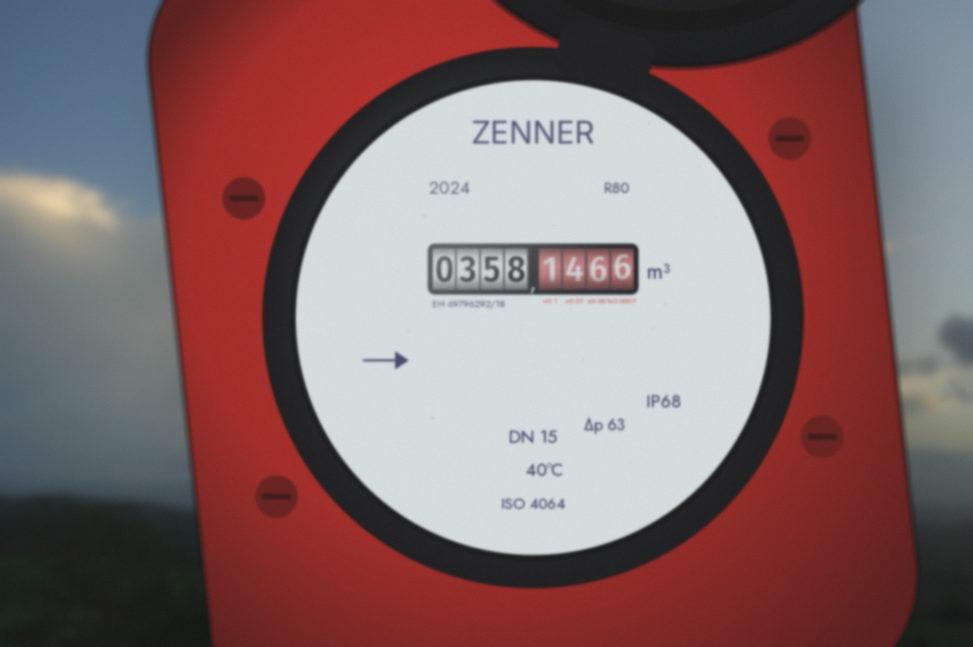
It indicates 358.1466 m³
